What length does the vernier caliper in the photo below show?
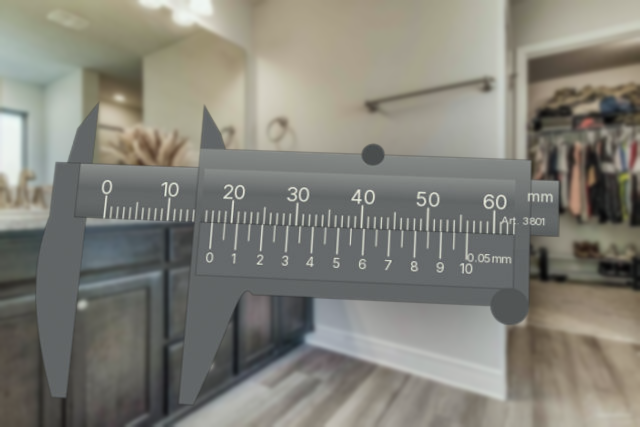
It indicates 17.0 mm
